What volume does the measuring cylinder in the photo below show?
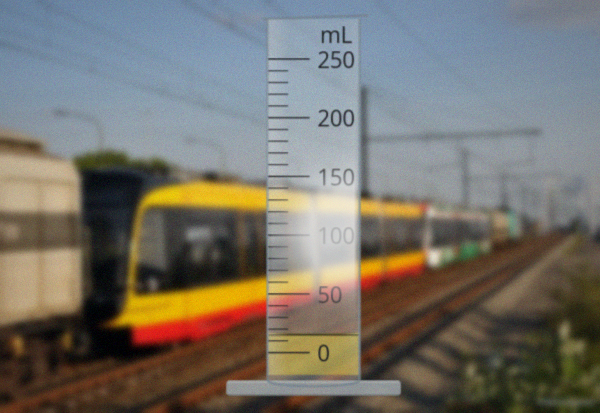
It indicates 15 mL
